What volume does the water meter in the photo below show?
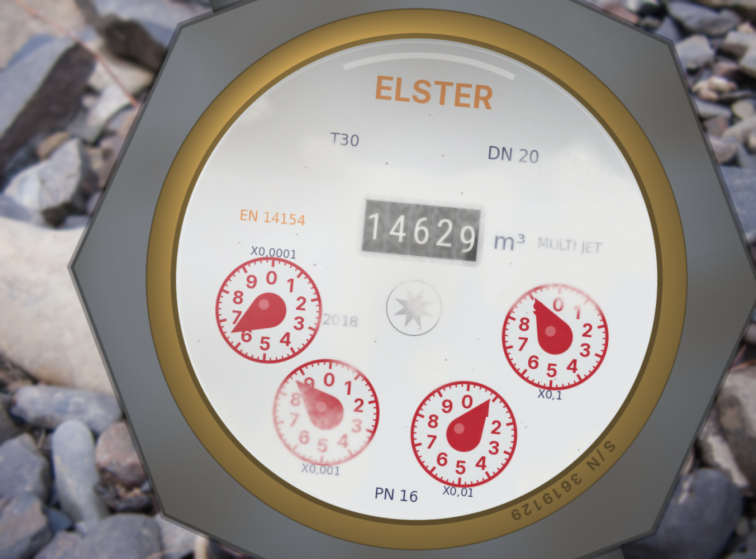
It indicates 14628.9086 m³
